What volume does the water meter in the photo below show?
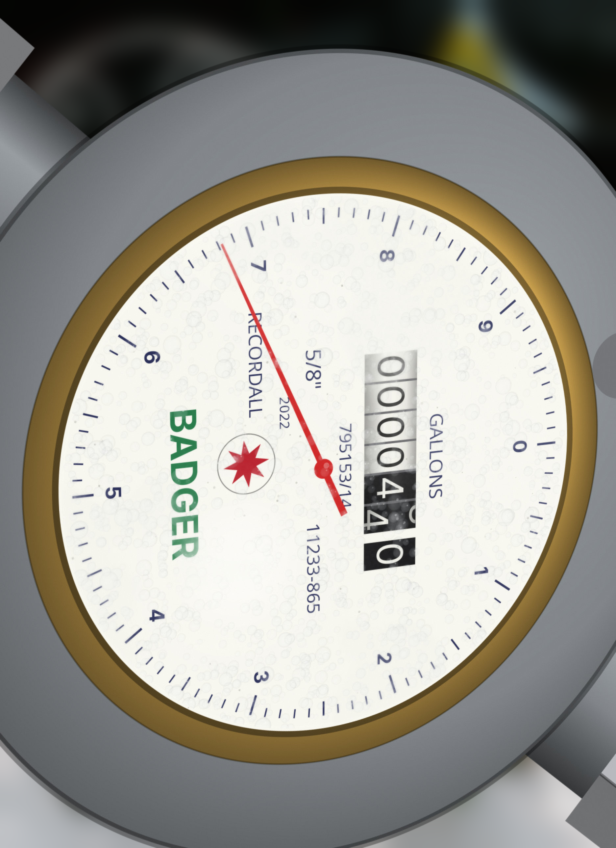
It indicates 436.8 gal
